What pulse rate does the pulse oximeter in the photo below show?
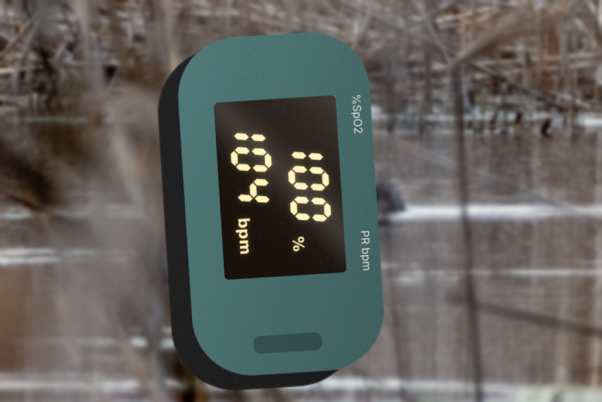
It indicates 104 bpm
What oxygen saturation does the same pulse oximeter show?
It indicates 100 %
